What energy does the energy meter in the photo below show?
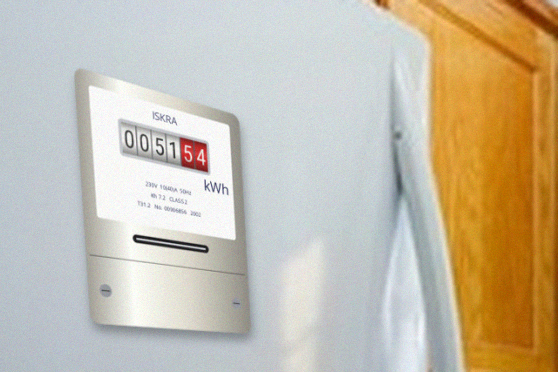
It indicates 51.54 kWh
